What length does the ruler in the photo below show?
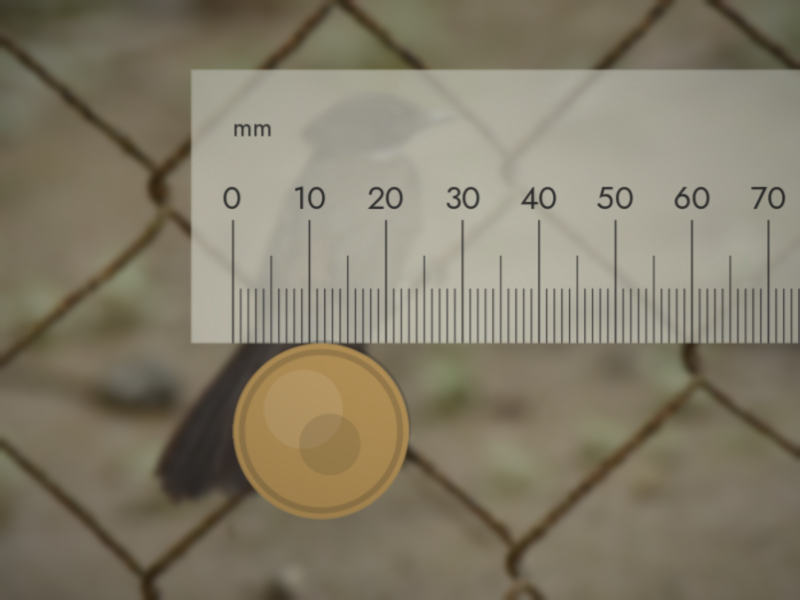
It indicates 23 mm
